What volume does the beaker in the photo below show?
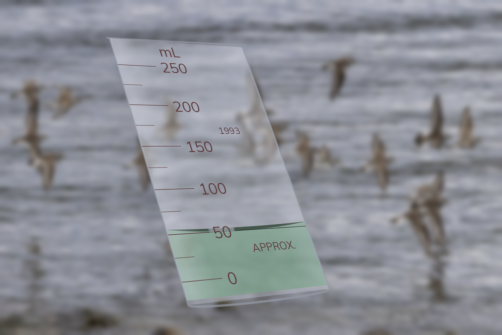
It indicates 50 mL
